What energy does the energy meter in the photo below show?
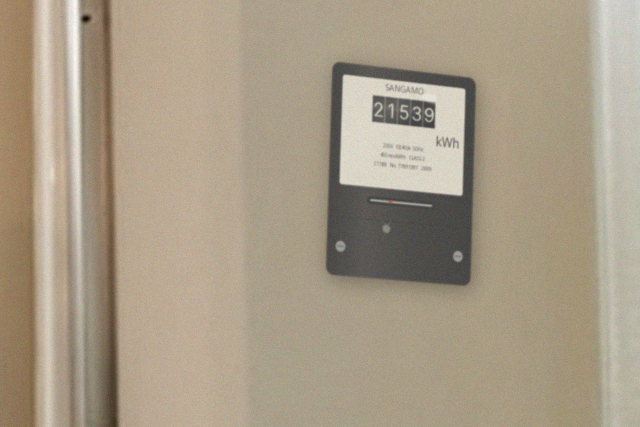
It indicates 21539 kWh
